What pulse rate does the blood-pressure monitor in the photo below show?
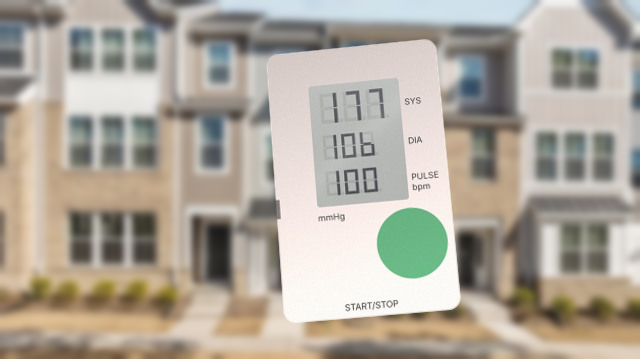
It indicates 100 bpm
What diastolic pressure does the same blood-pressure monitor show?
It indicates 106 mmHg
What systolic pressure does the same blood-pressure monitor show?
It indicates 177 mmHg
